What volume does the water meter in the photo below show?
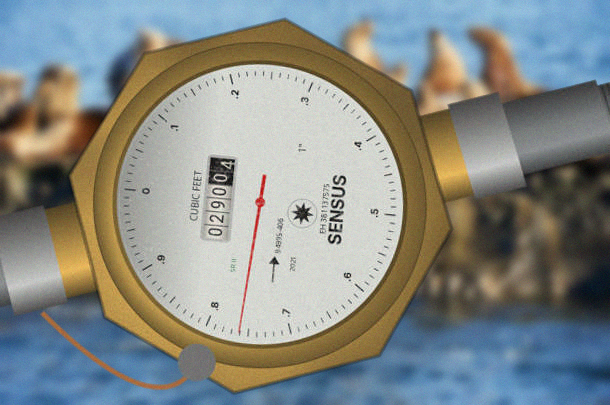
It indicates 29003.76 ft³
